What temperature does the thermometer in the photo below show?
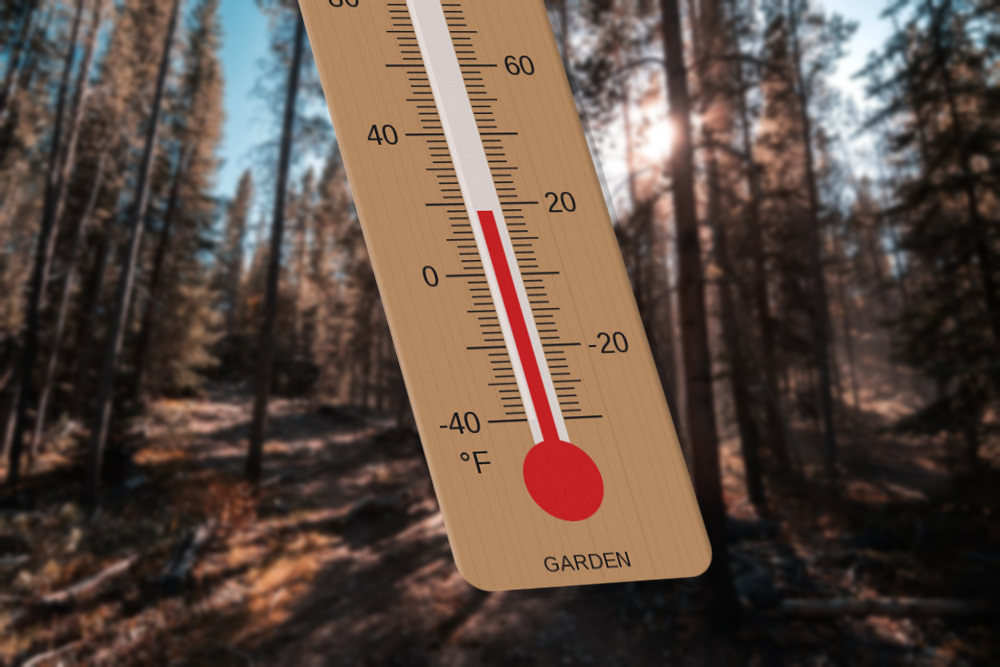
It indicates 18 °F
